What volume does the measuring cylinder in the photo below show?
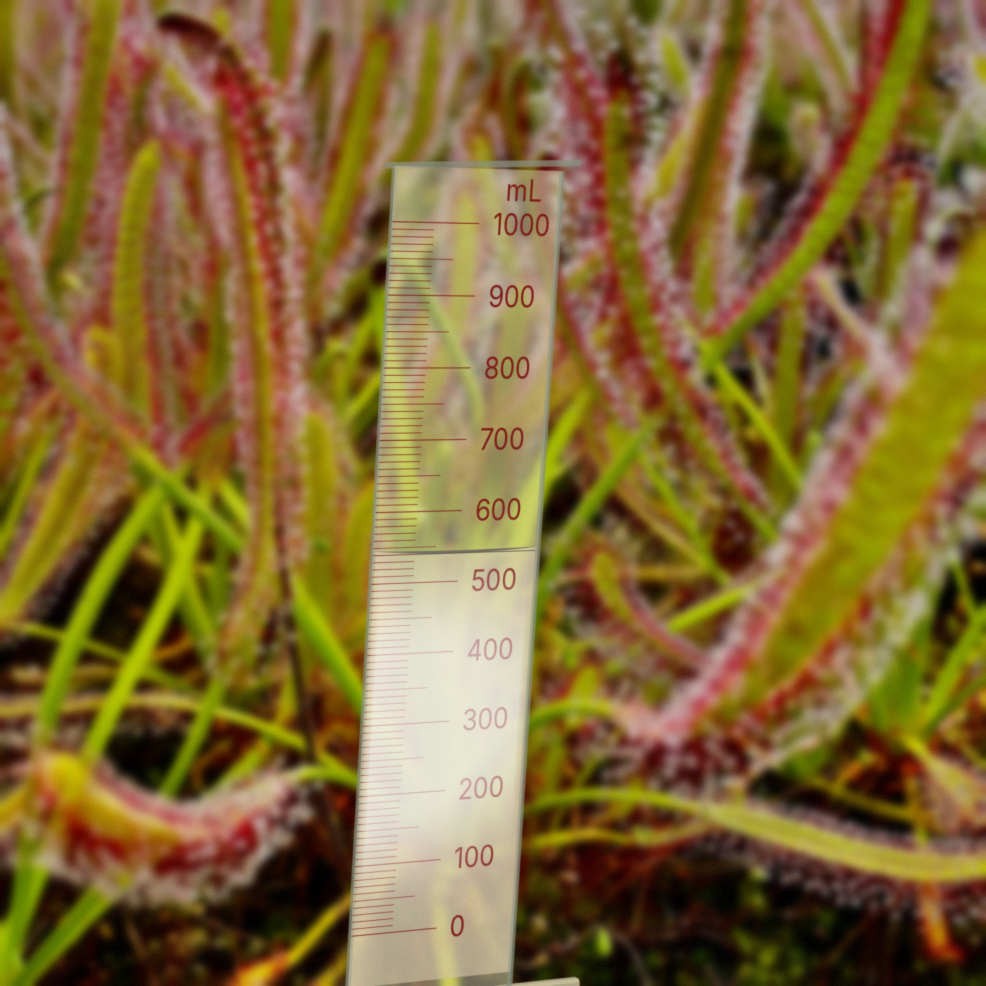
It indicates 540 mL
